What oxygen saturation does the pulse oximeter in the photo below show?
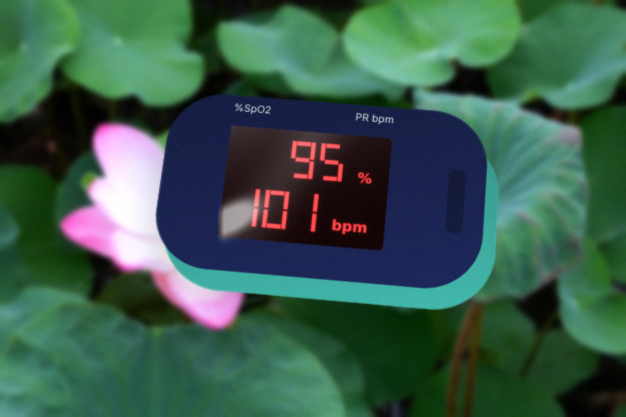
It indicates 95 %
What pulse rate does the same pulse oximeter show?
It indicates 101 bpm
